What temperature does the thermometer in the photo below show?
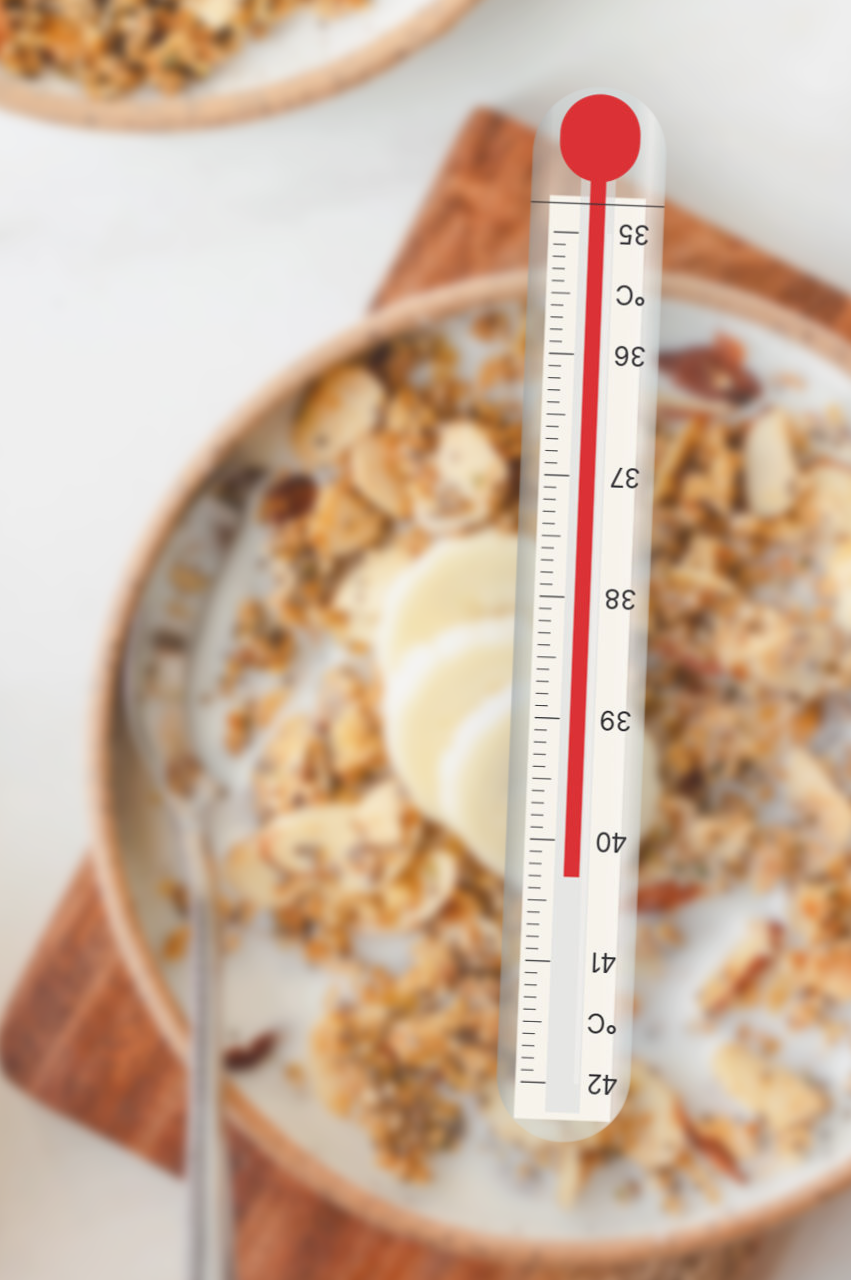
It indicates 40.3 °C
